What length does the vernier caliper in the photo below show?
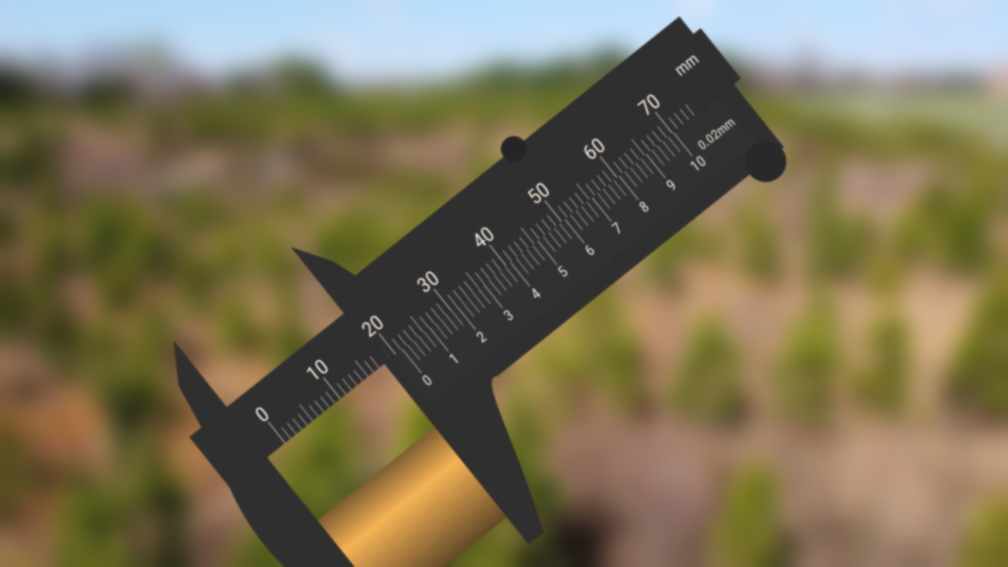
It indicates 21.2 mm
